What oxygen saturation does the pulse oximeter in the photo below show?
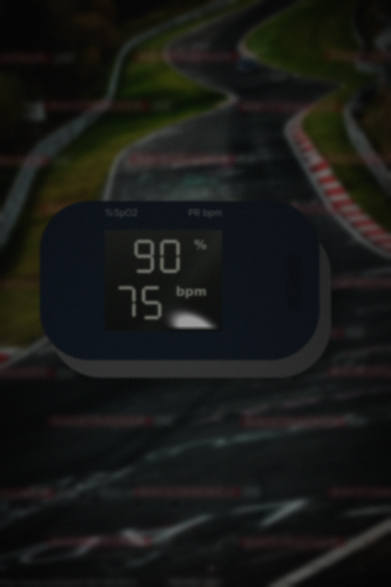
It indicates 90 %
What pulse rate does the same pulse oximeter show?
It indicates 75 bpm
